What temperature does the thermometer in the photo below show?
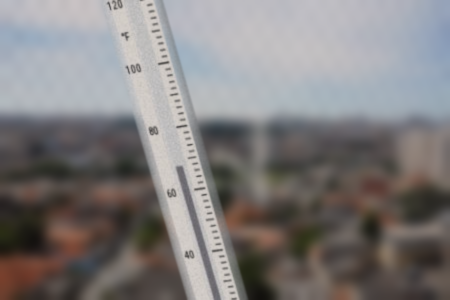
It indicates 68 °F
